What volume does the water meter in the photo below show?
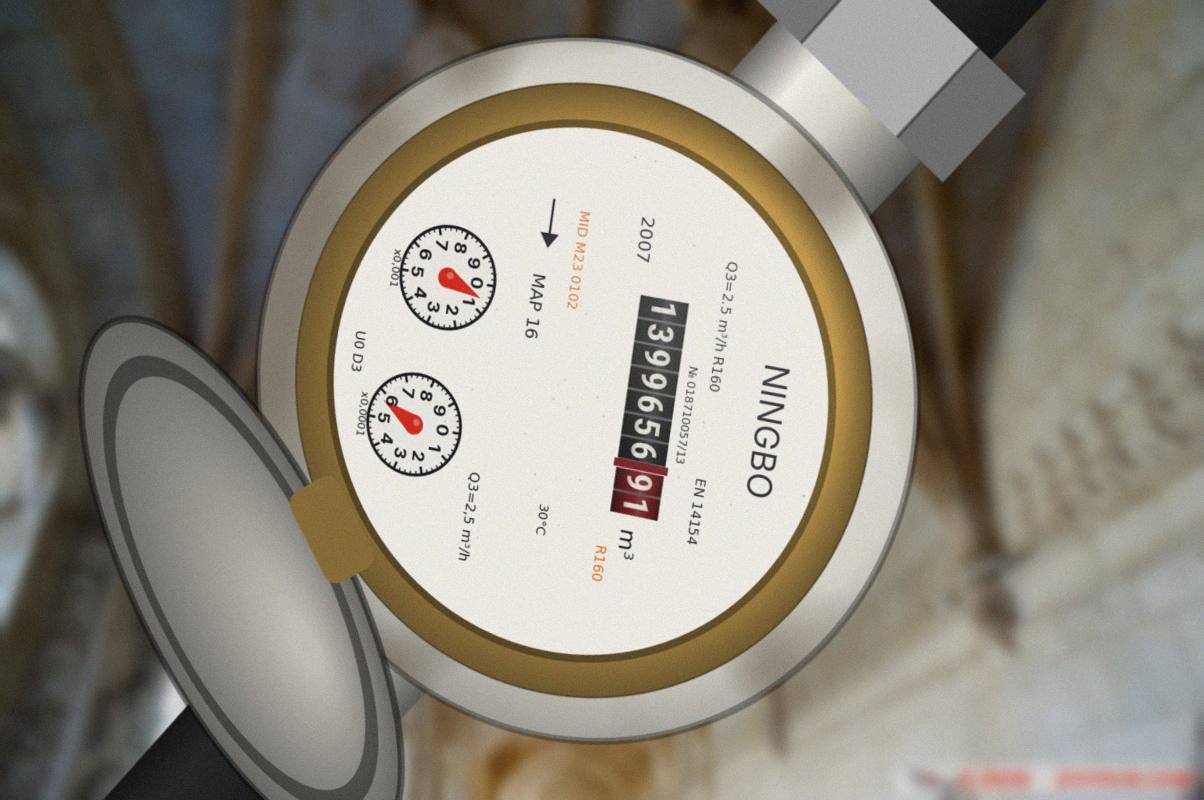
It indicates 1399656.9105 m³
